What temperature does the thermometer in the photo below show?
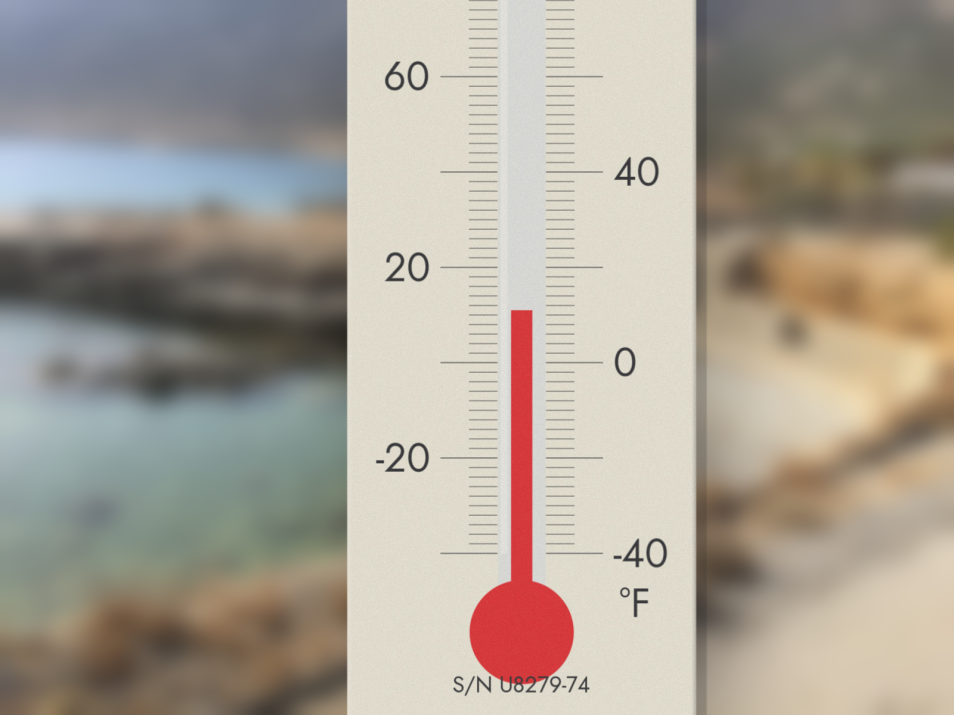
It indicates 11 °F
